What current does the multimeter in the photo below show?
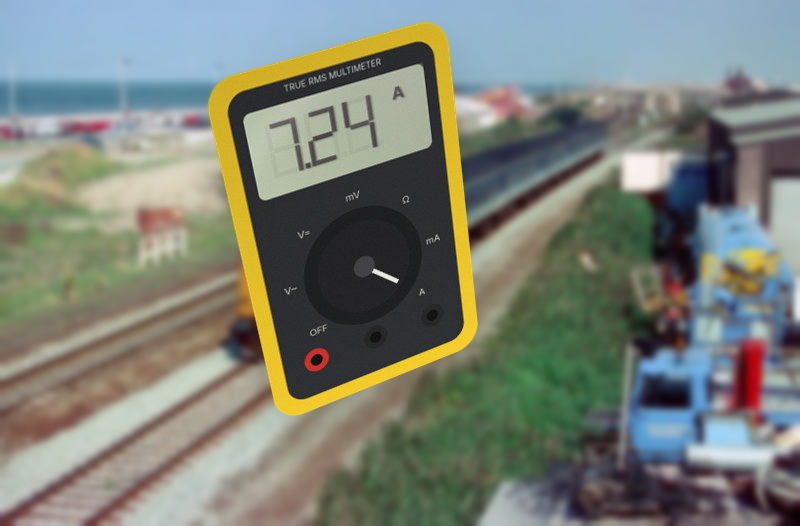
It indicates 7.24 A
